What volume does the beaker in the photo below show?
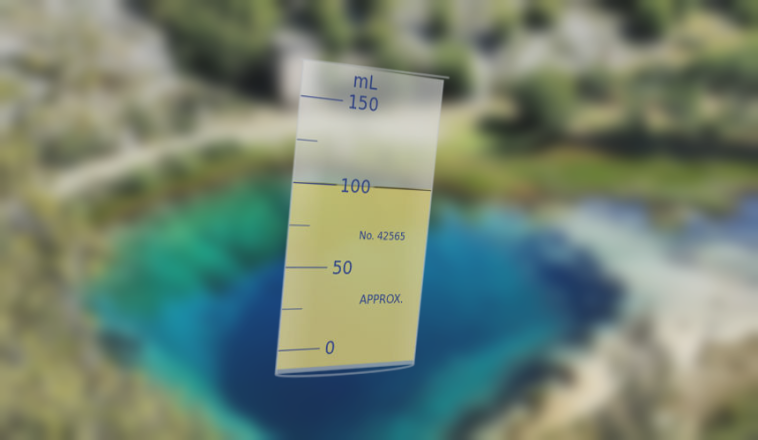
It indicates 100 mL
